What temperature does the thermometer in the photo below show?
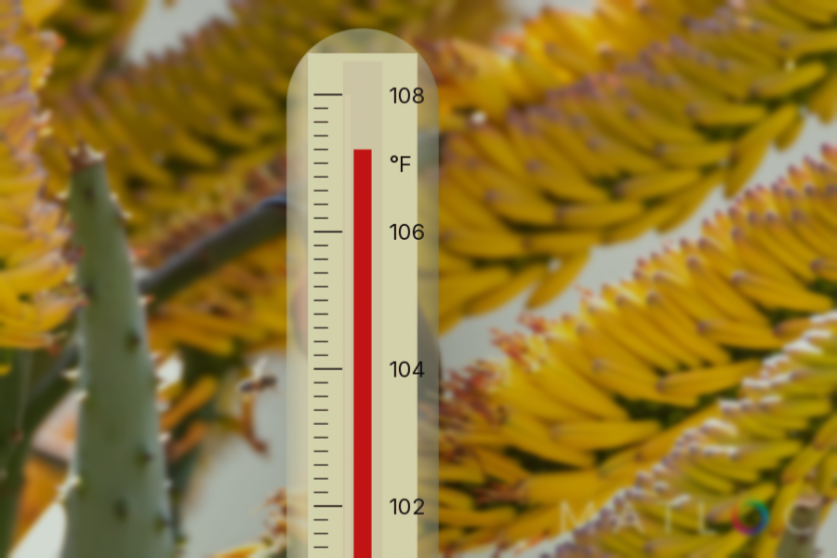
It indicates 107.2 °F
